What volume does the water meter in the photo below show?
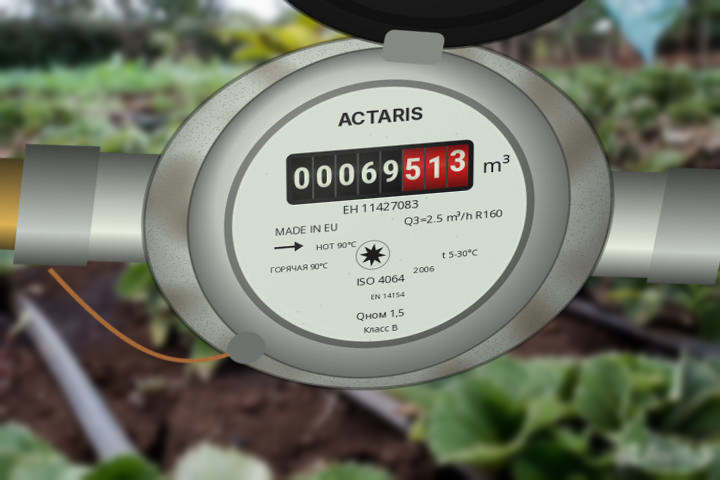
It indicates 69.513 m³
